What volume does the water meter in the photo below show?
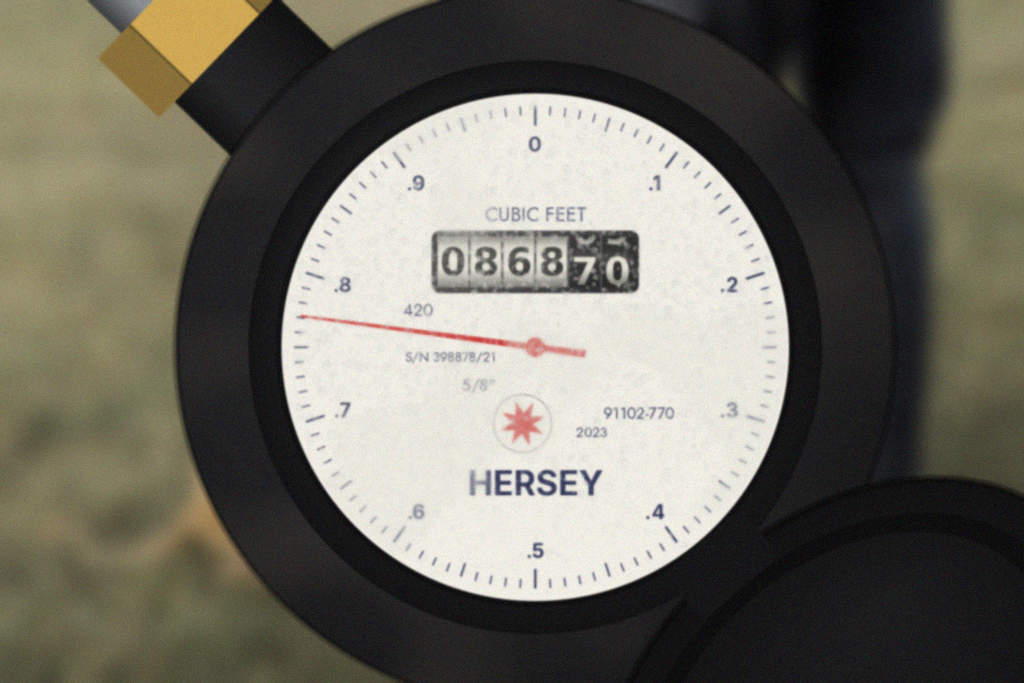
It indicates 86869.77 ft³
